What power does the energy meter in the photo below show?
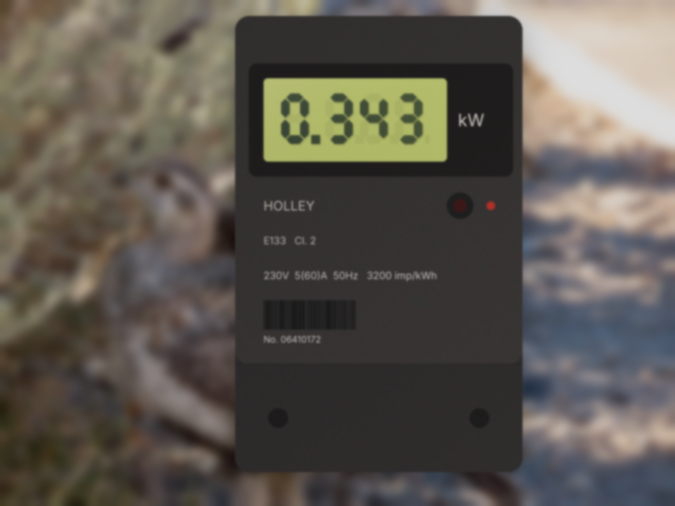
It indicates 0.343 kW
